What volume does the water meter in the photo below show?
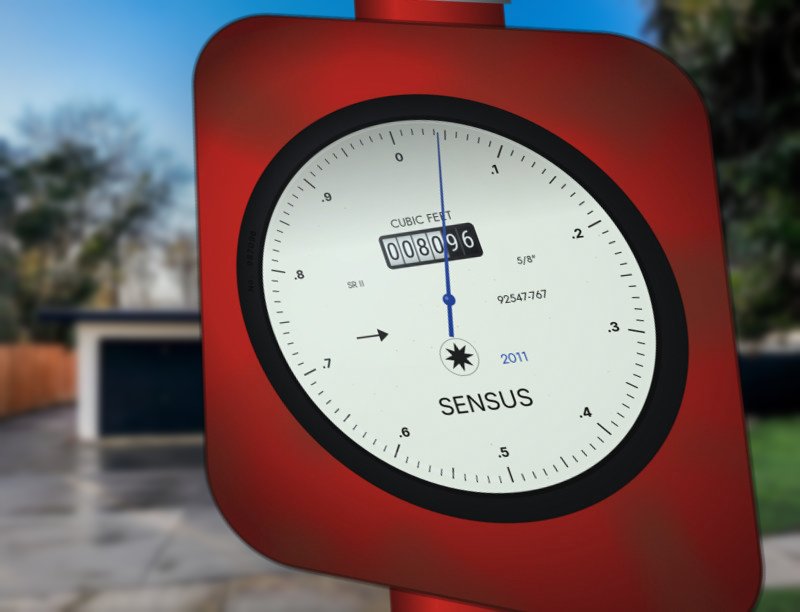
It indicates 8096.04 ft³
